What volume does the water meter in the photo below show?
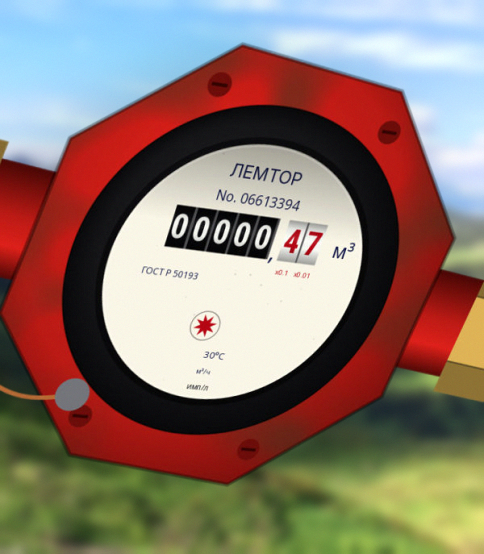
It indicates 0.47 m³
